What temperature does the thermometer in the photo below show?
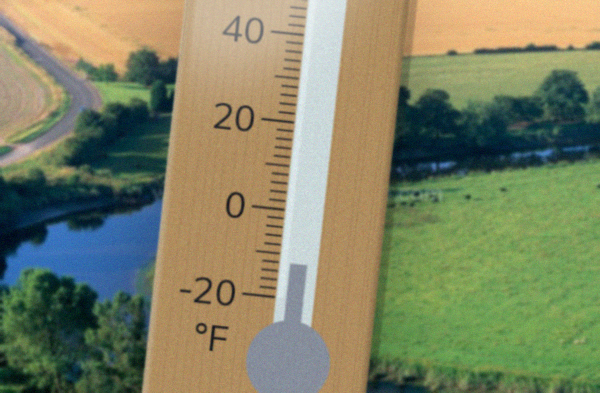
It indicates -12 °F
